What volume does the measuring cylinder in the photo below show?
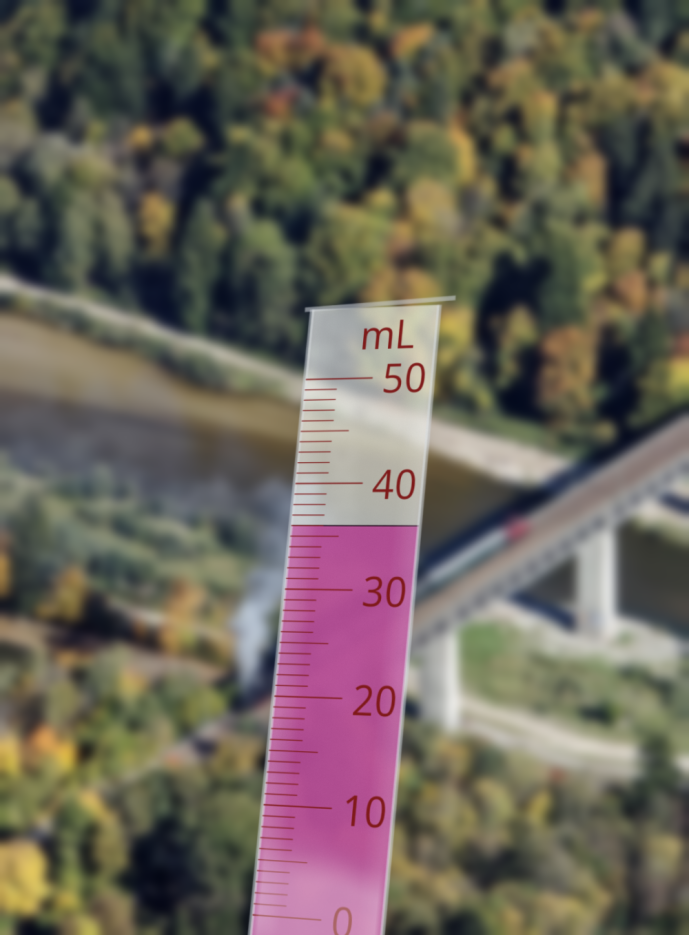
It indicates 36 mL
